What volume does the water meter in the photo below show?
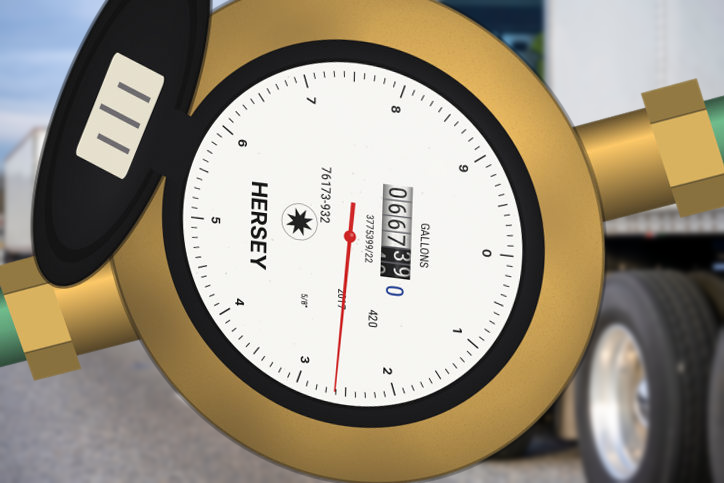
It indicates 667392.6 gal
